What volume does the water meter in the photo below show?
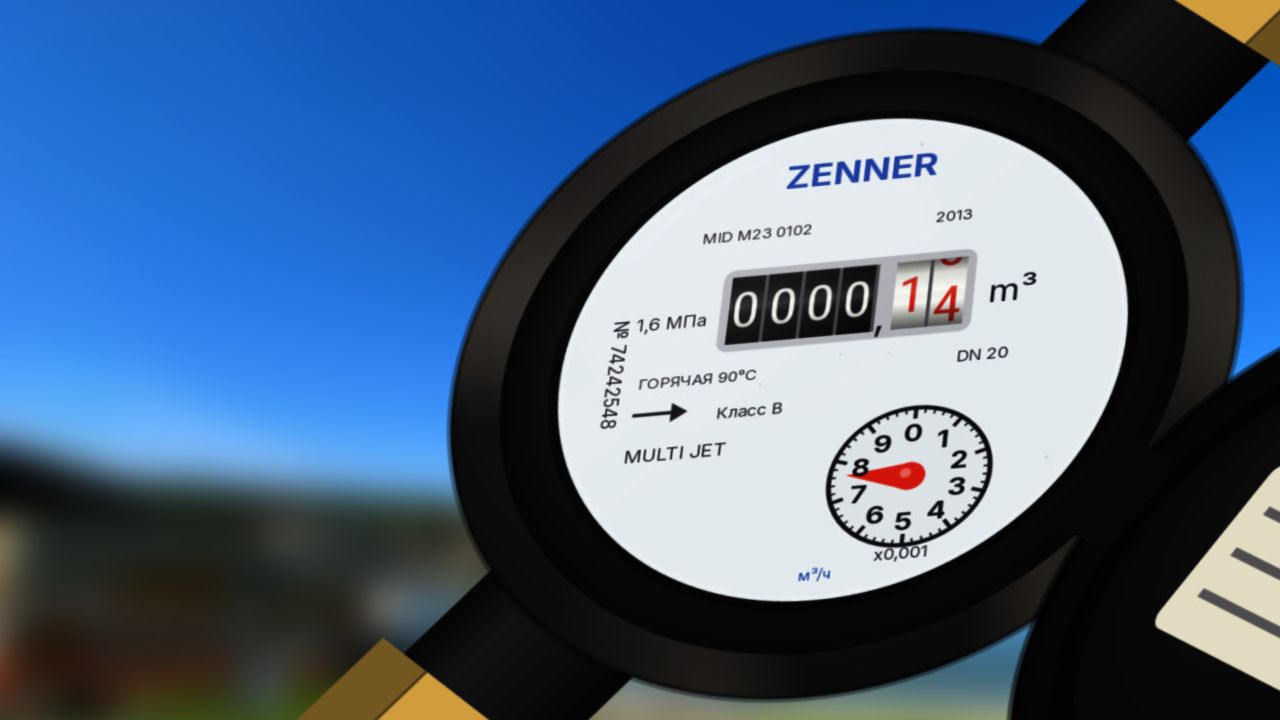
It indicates 0.137 m³
